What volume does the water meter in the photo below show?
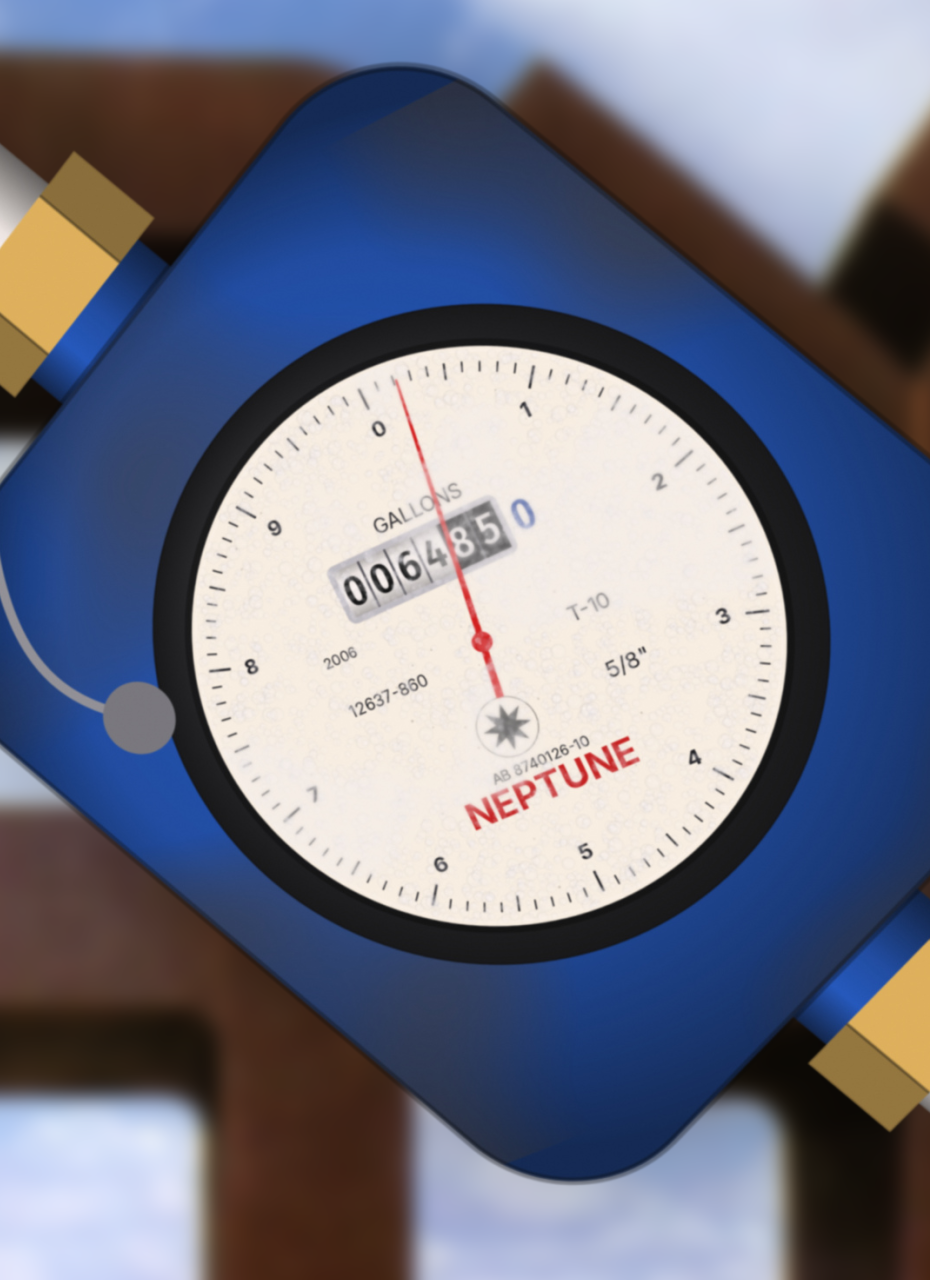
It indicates 64850.2 gal
